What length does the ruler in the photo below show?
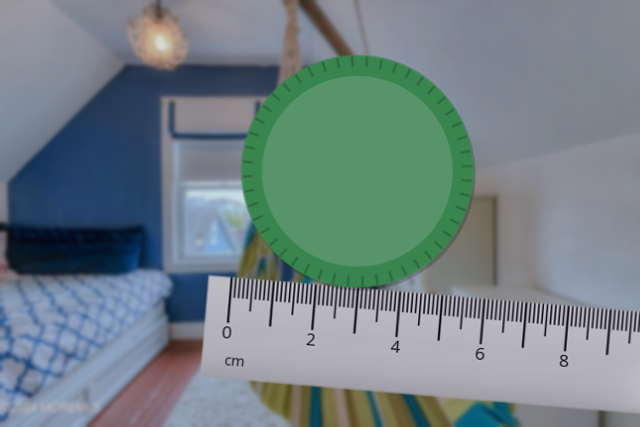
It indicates 5.5 cm
